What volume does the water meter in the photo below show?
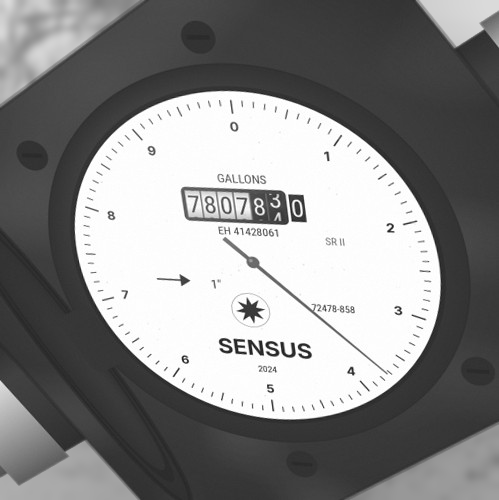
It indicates 7807833.7 gal
